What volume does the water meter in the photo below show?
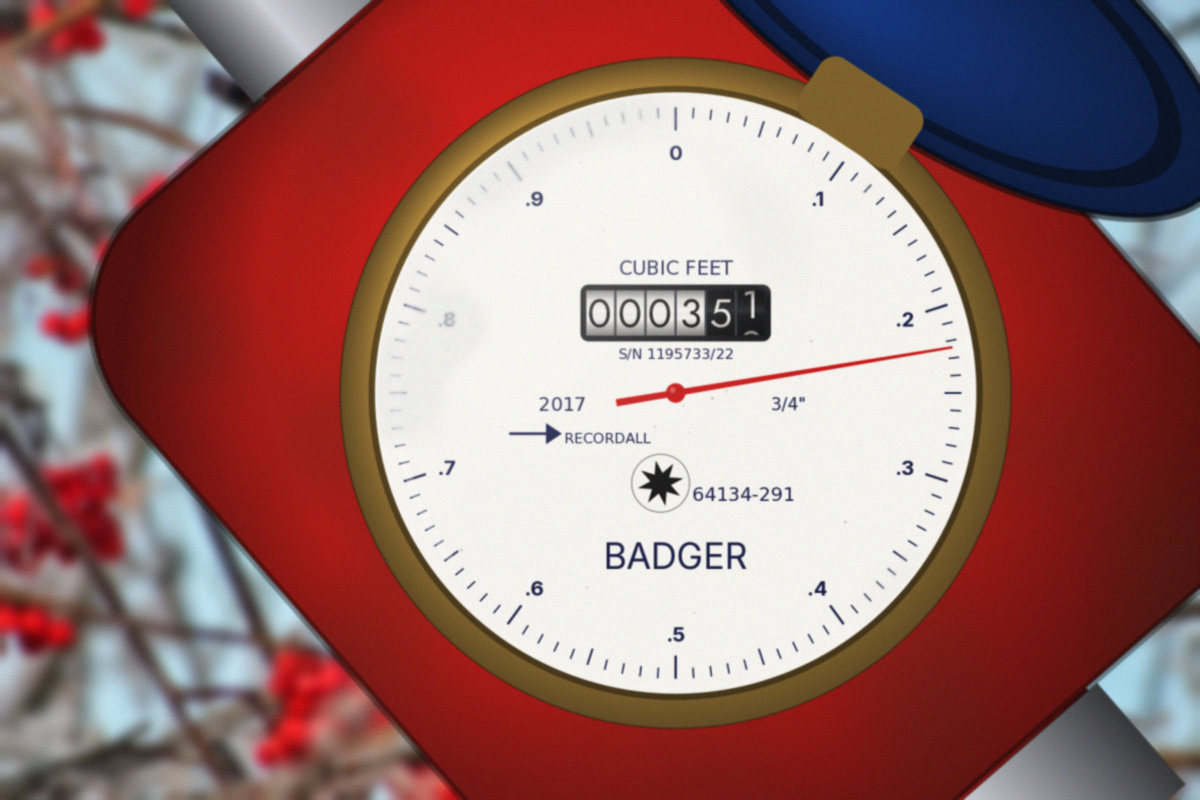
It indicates 351.22 ft³
